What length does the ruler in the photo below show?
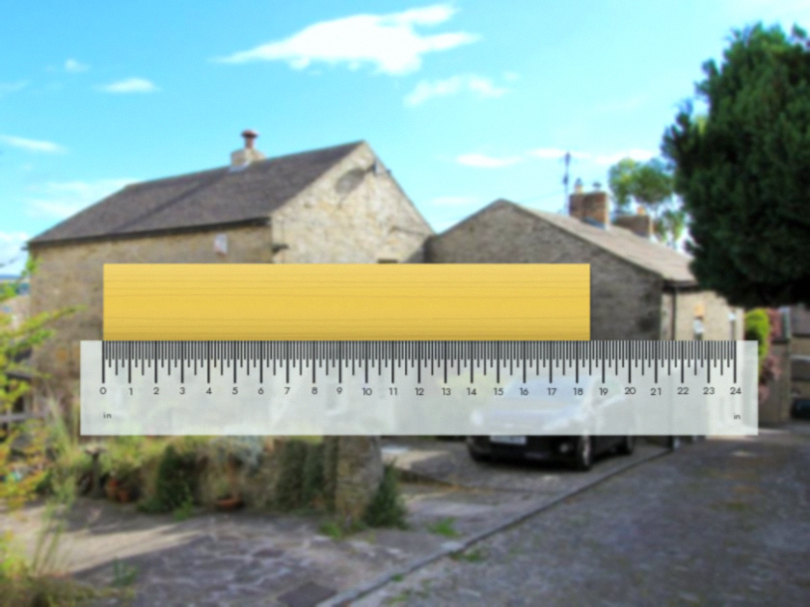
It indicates 18.5 in
